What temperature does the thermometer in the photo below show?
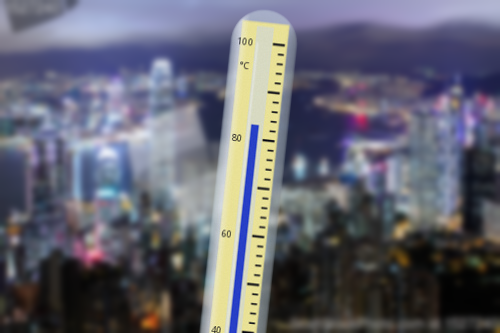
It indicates 83 °C
